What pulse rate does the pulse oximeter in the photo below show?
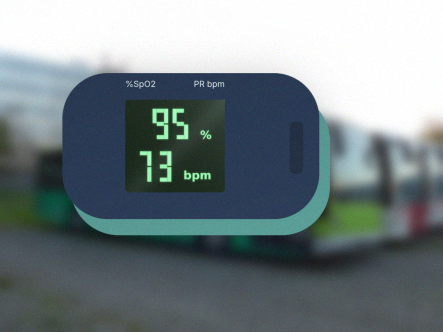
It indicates 73 bpm
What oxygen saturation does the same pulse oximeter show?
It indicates 95 %
